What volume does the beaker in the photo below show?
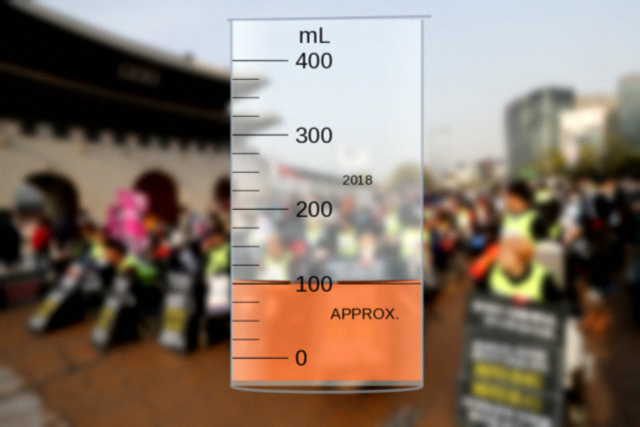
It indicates 100 mL
